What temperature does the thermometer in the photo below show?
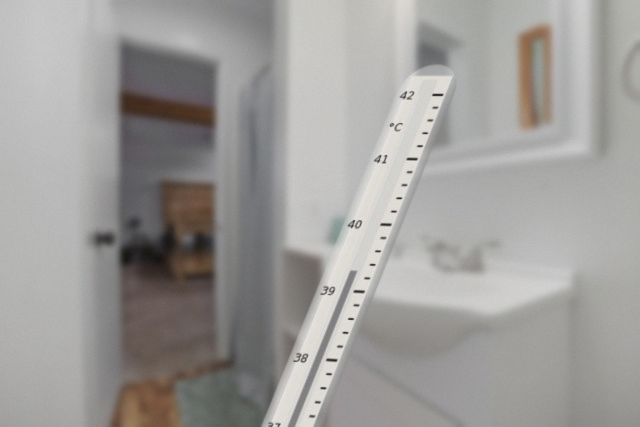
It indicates 39.3 °C
